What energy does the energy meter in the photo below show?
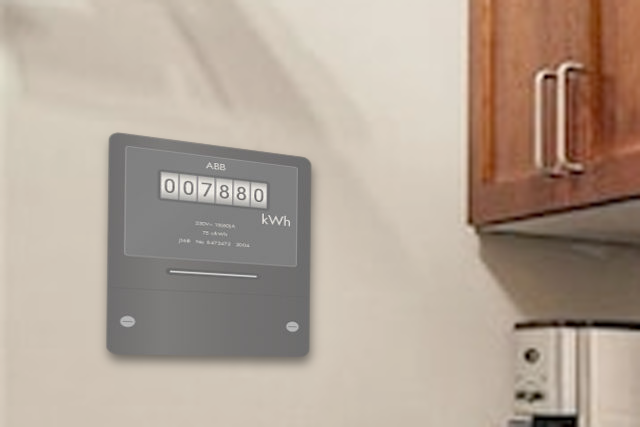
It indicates 7880 kWh
